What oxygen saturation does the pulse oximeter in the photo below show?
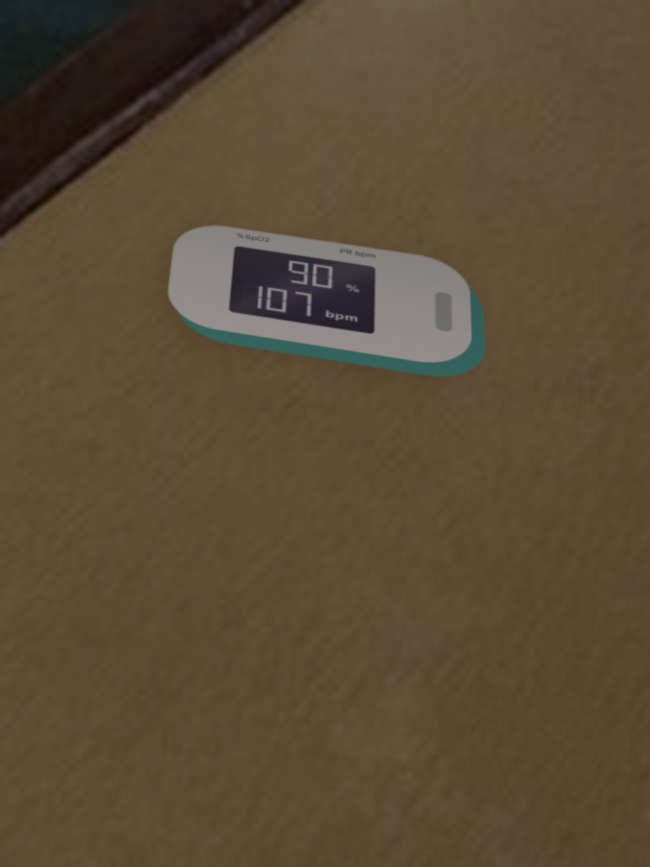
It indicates 90 %
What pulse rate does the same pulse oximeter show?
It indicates 107 bpm
